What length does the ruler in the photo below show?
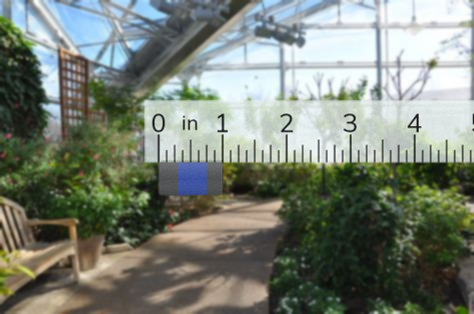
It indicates 1 in
